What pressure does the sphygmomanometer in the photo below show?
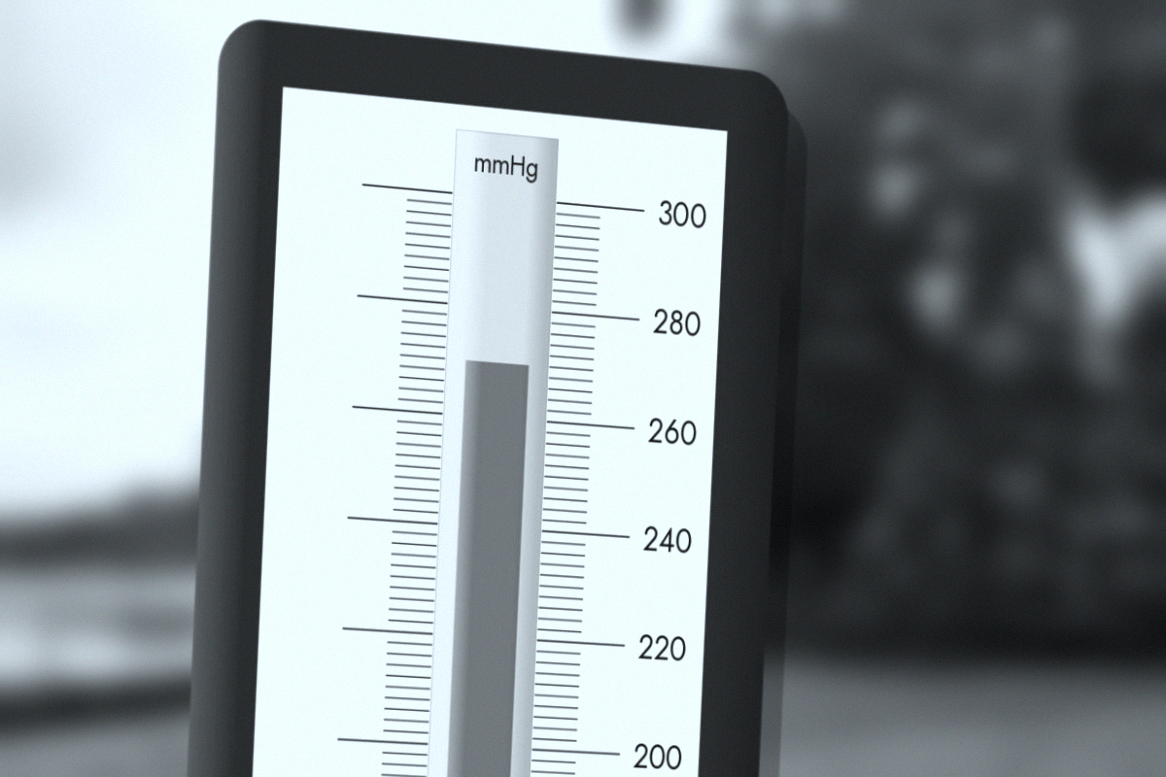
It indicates 270 mmHg
